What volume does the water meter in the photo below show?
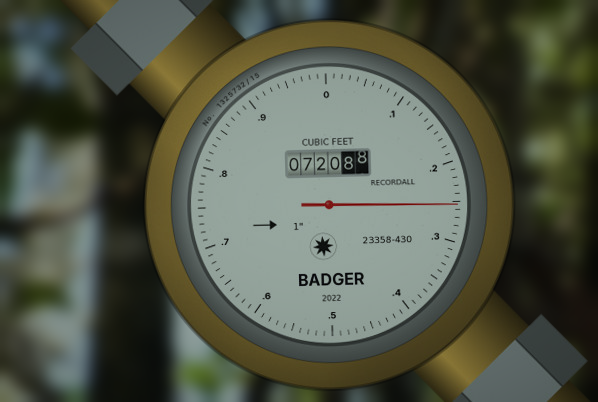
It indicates 72088.25 ft³
